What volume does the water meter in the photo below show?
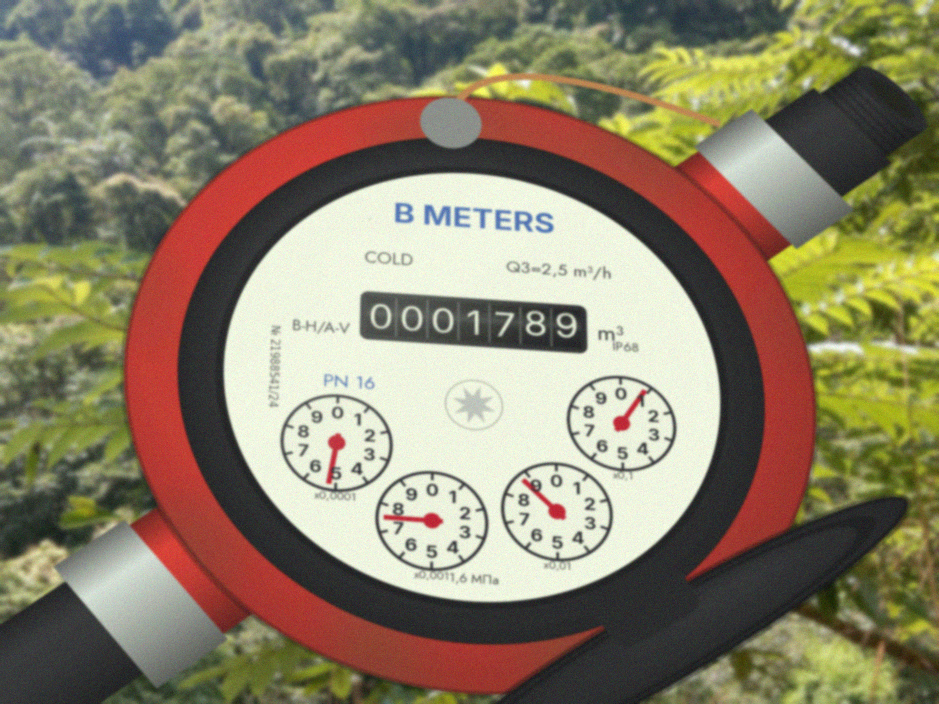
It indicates 1789.0875 m³
